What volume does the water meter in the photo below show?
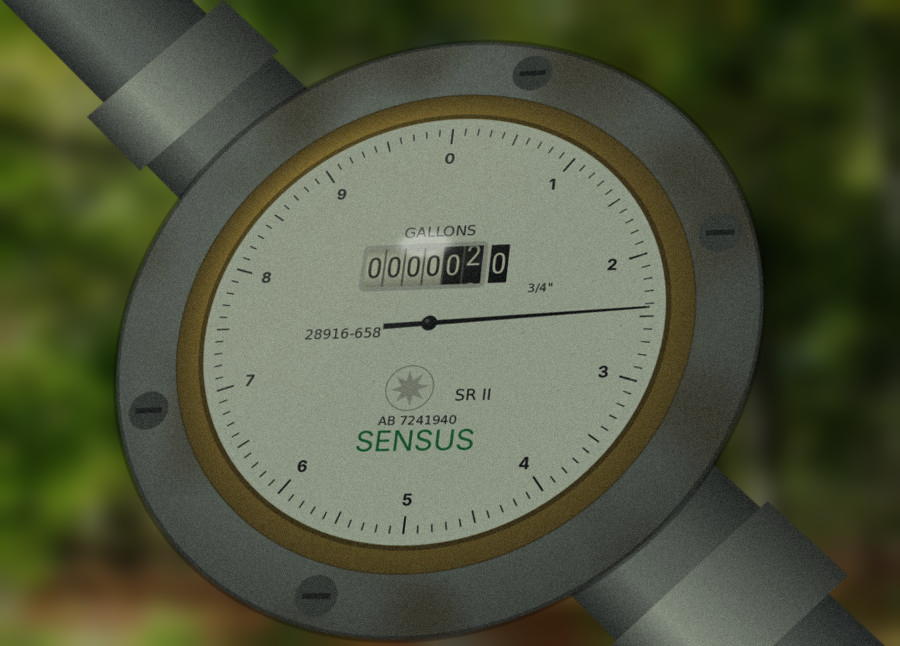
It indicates 22.4 gal
